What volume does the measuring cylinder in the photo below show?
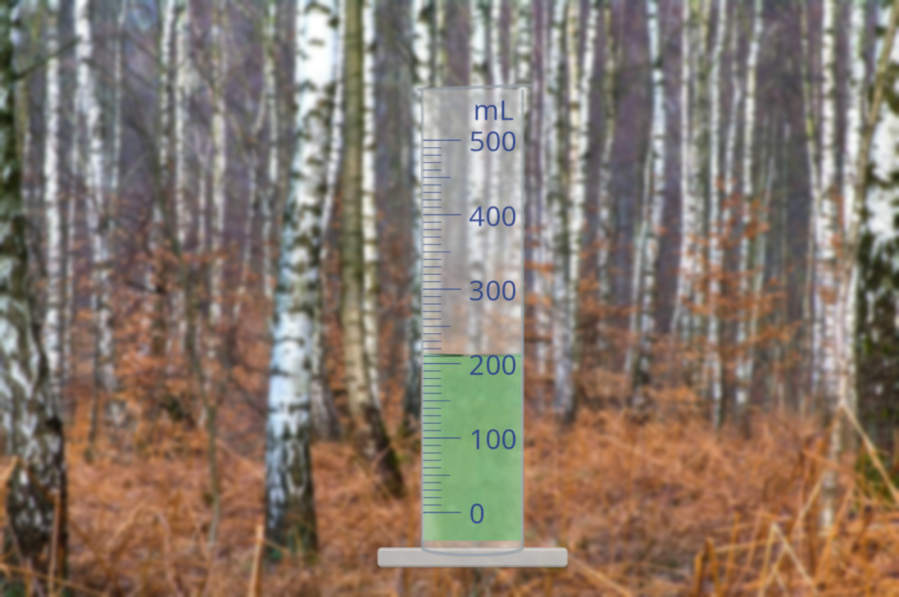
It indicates 210 mL
